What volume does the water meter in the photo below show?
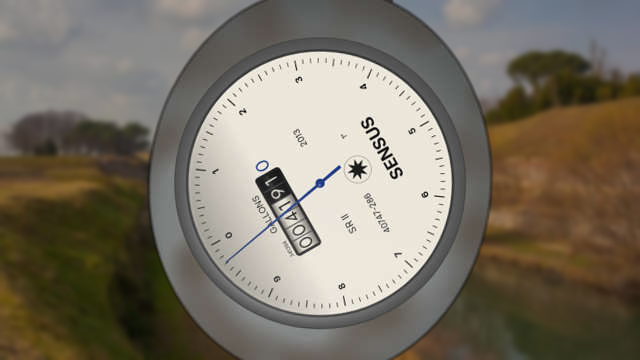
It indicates 41909.7 gal
